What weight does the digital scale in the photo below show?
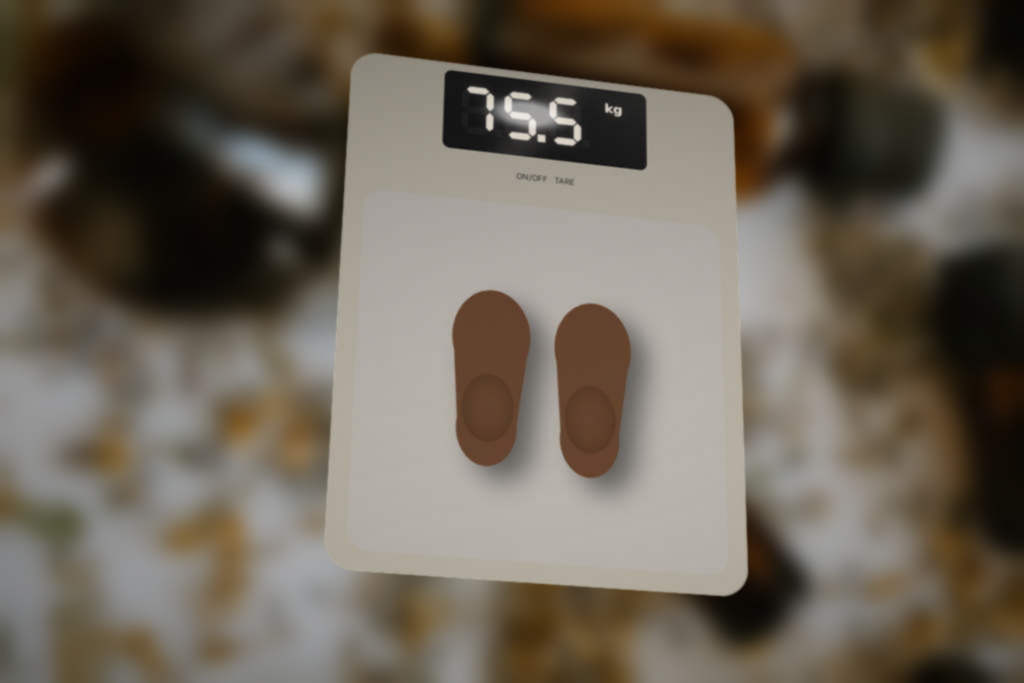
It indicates 75.5 kg
